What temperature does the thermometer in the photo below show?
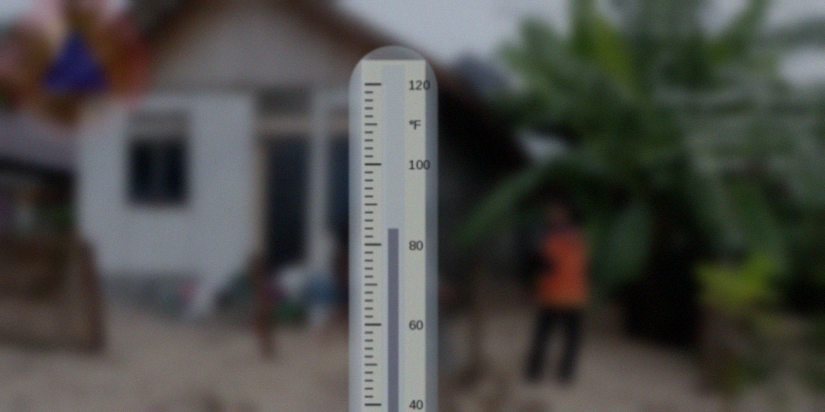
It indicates 84 °F
